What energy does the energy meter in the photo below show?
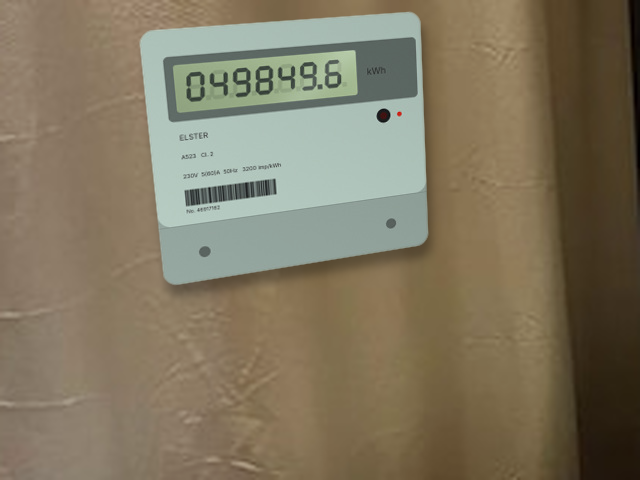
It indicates 49849.6 kWh
